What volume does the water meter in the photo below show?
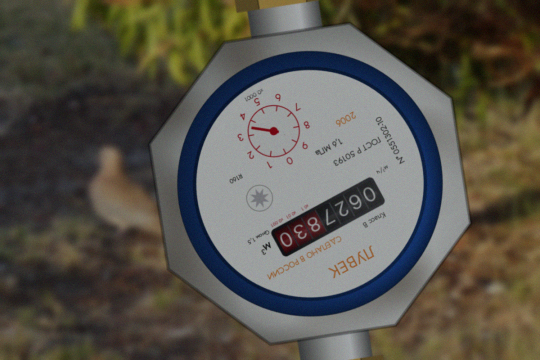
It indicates 627.8303 m³
